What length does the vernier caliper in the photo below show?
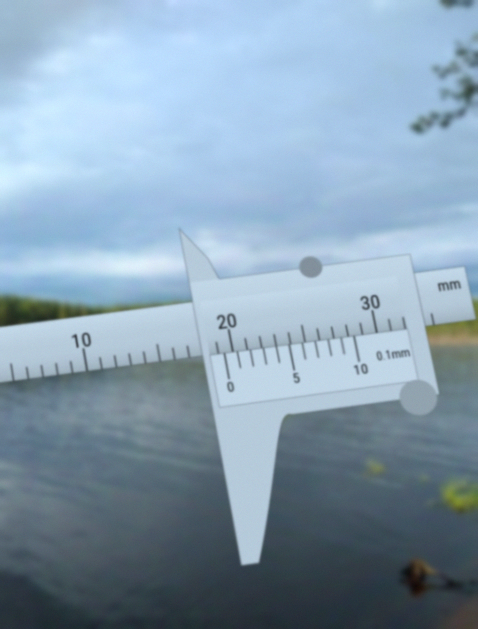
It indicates 19.4 mm
